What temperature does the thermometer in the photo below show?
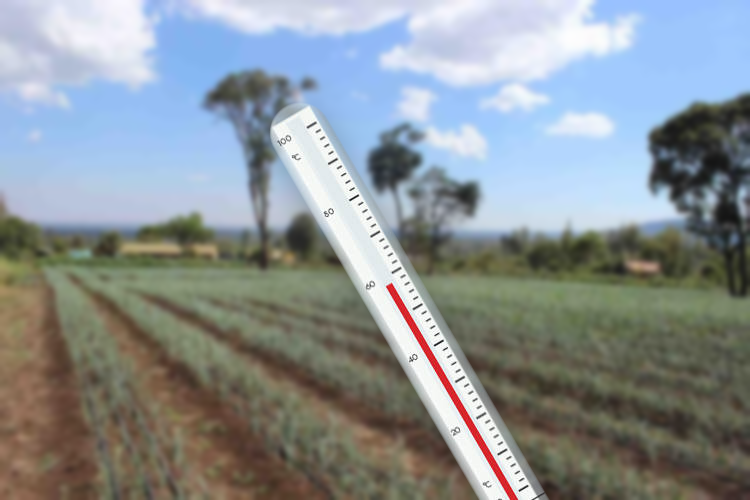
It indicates 58 °C
